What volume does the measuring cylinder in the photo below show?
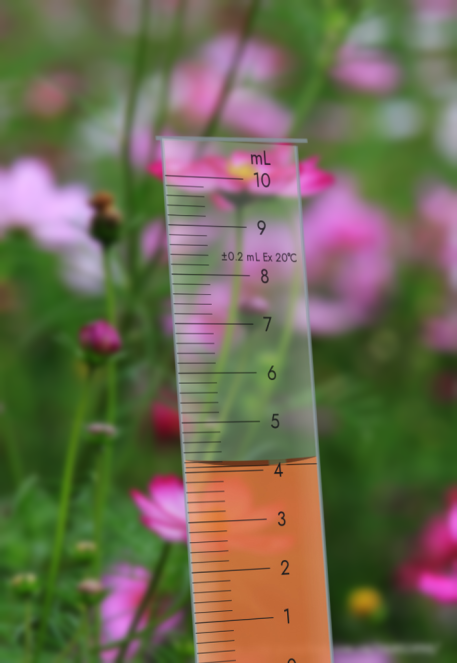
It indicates 4.1 mL
